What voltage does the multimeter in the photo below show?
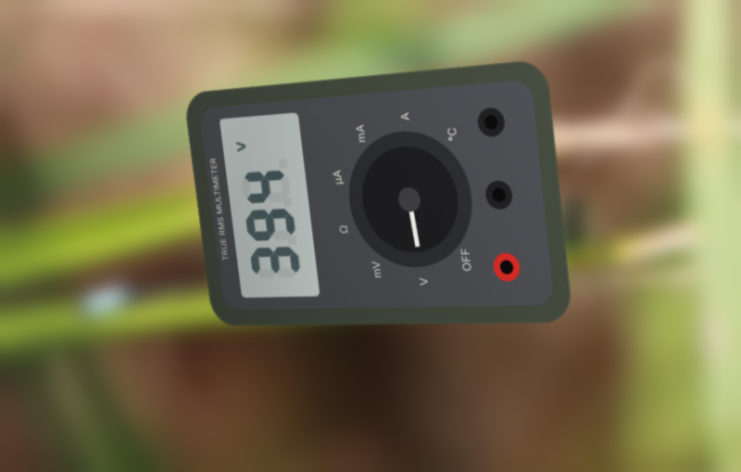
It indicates 394 V
